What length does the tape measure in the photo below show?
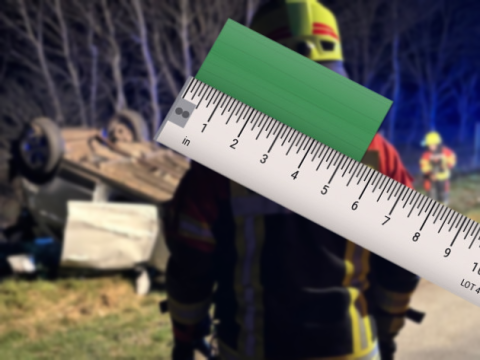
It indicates 5.5 in
